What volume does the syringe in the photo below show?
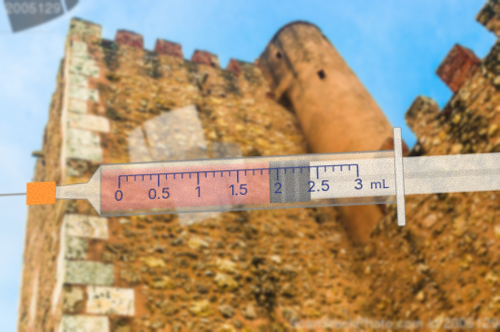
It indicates 1.9 mL
